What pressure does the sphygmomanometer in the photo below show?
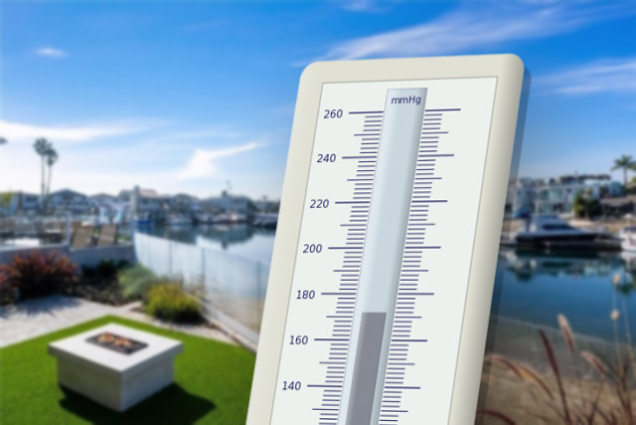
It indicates 172 mmHg
